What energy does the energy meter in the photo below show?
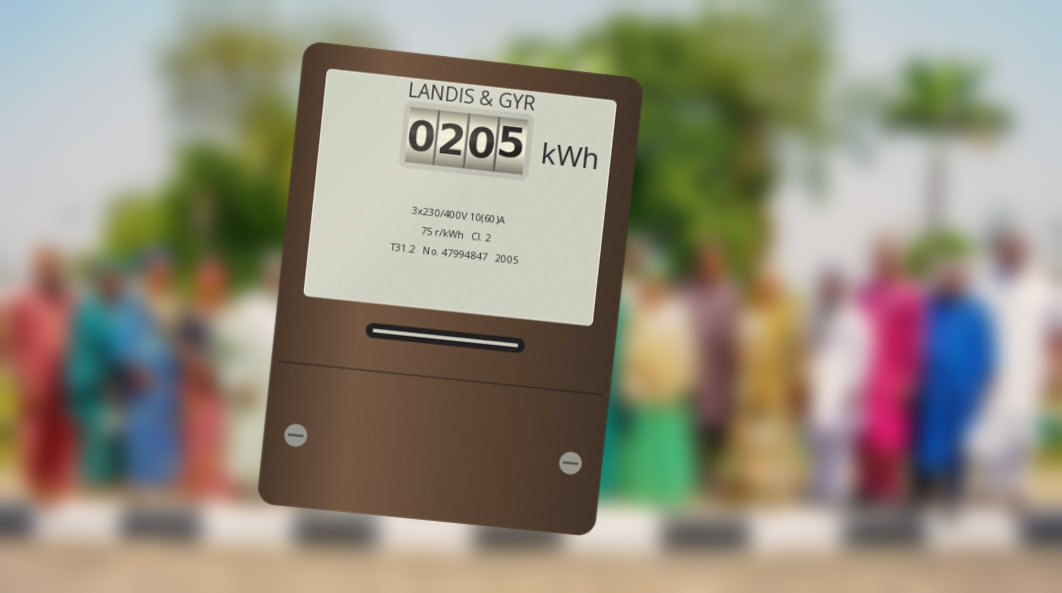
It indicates 205 kWh
